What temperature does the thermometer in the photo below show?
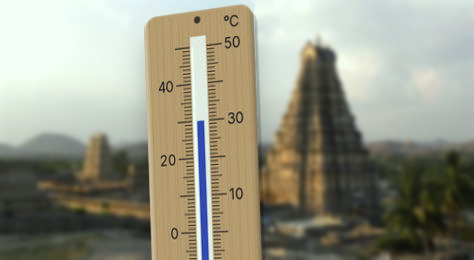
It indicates 30 °C
